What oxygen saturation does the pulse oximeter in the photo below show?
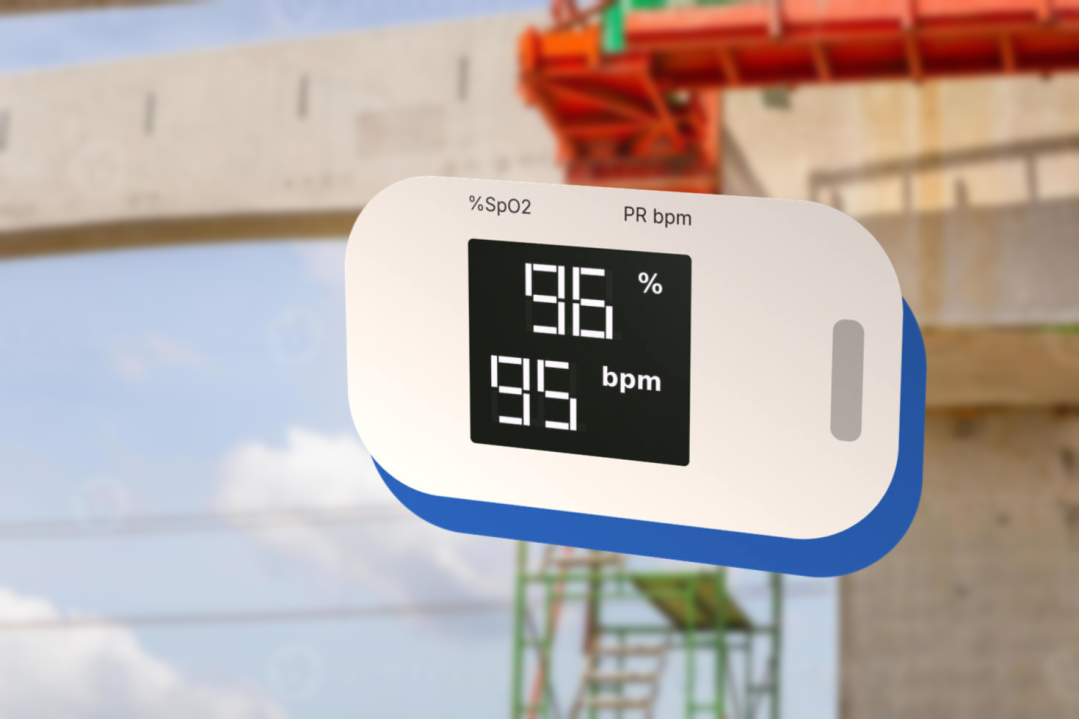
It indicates 96 %
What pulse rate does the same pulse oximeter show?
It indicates 95 bpm
